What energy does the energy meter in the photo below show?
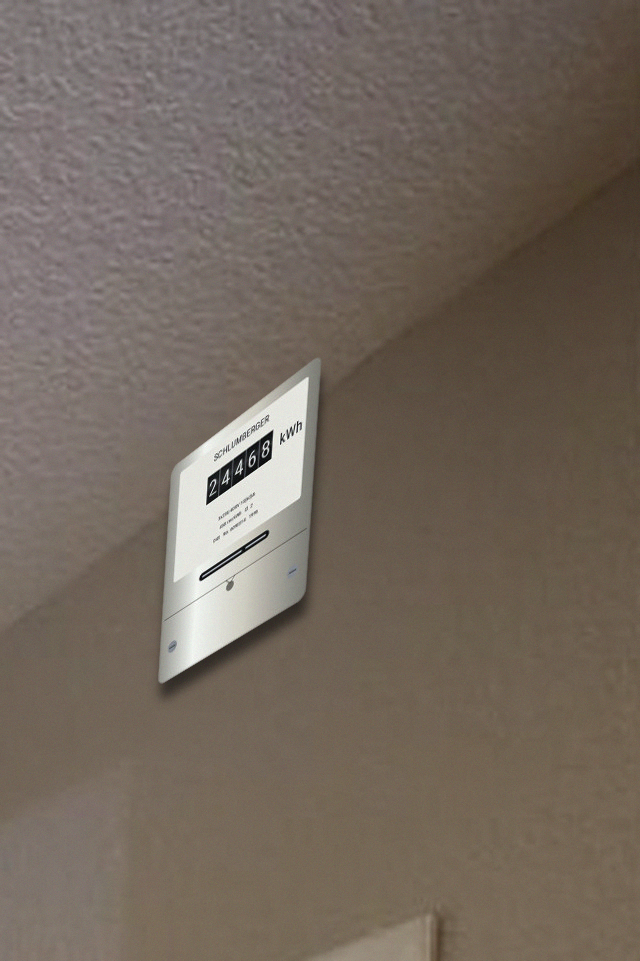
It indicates 24468 kWh
